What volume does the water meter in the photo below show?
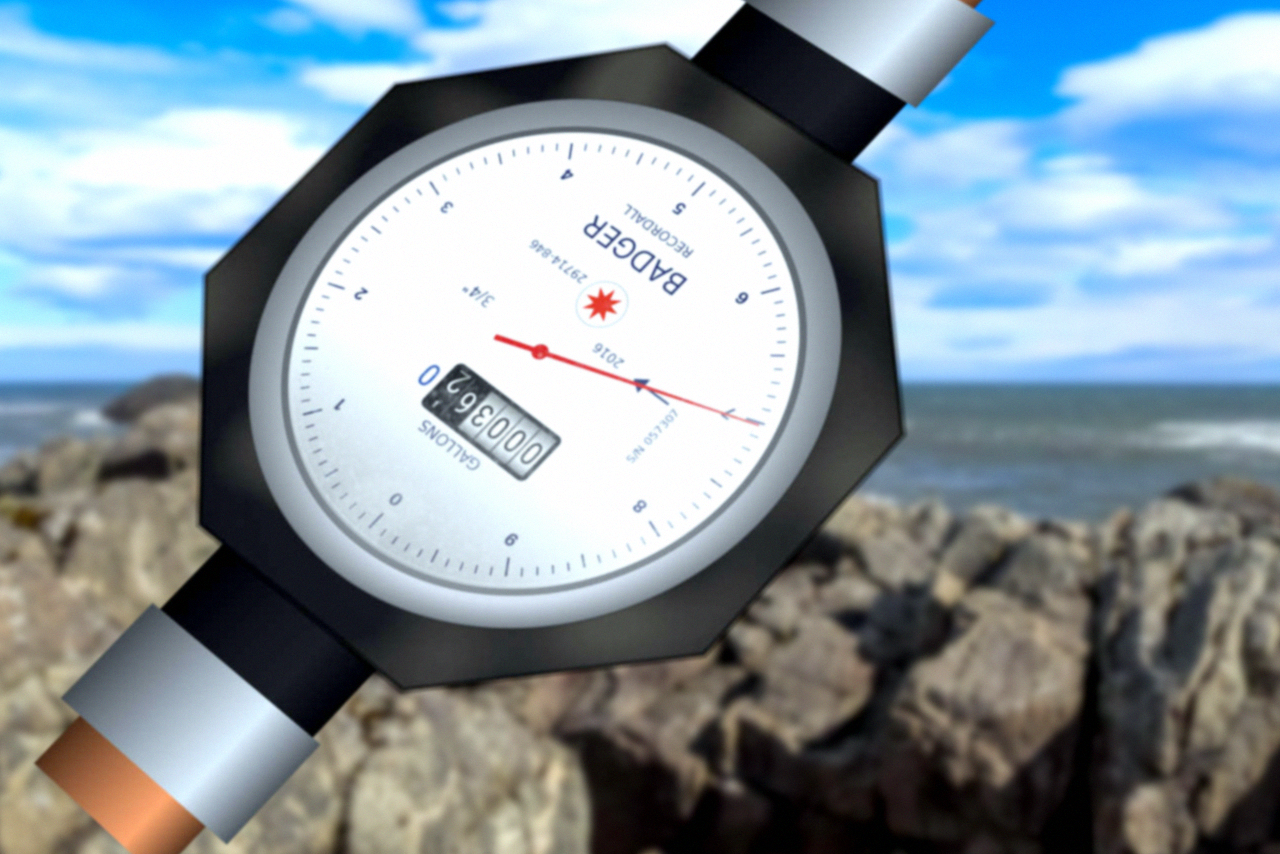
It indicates 3617.0 gal
